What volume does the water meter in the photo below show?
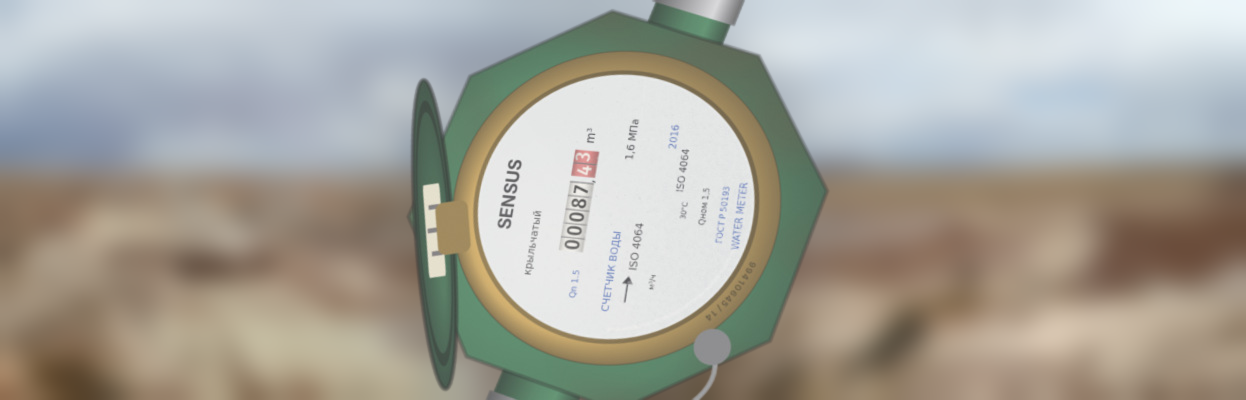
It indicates 87.43 m³
